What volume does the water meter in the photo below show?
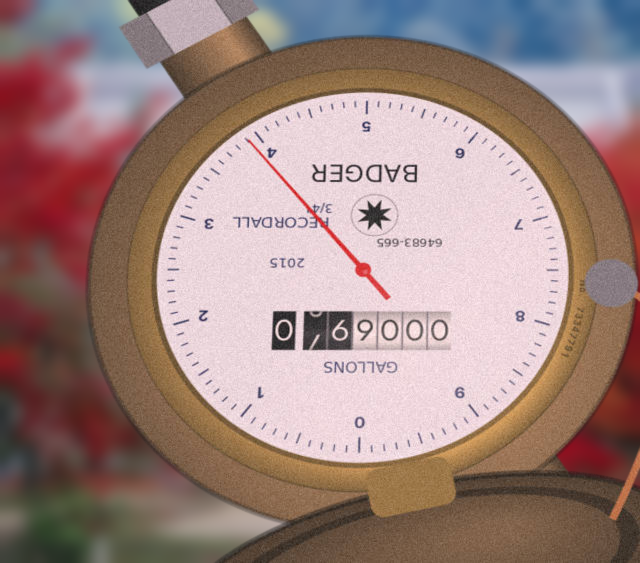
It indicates 6973.9 gal
